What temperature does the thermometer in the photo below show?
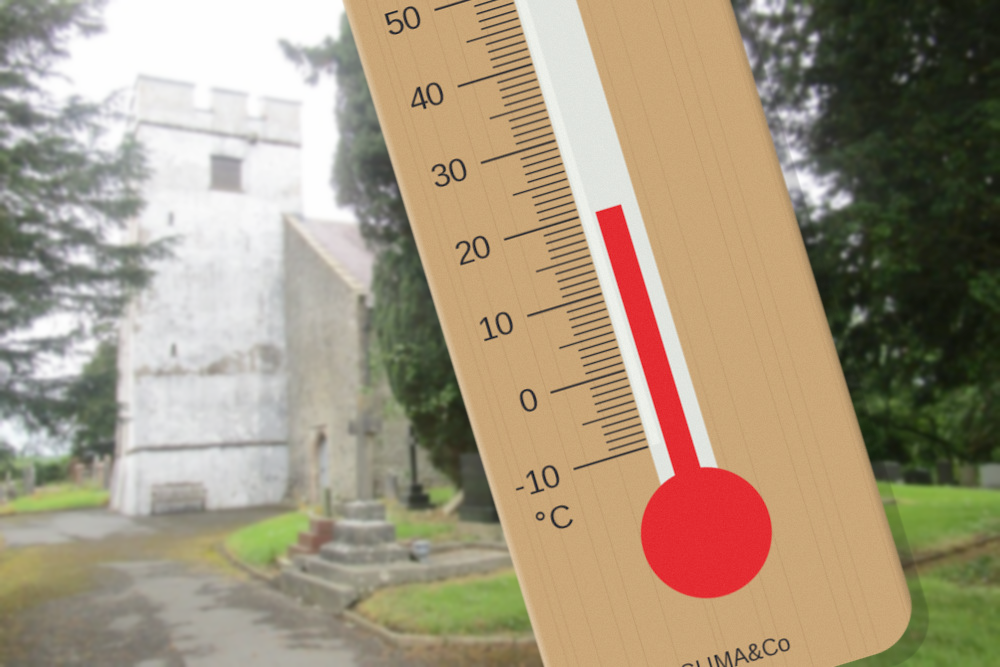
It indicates 20 °C
